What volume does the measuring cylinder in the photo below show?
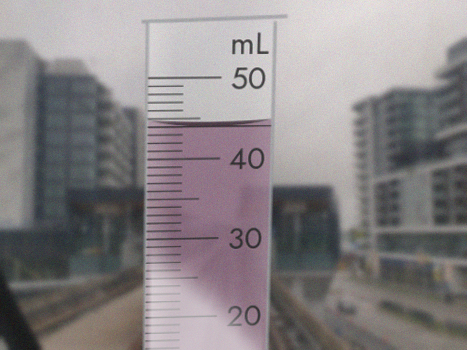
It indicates 44 mL
